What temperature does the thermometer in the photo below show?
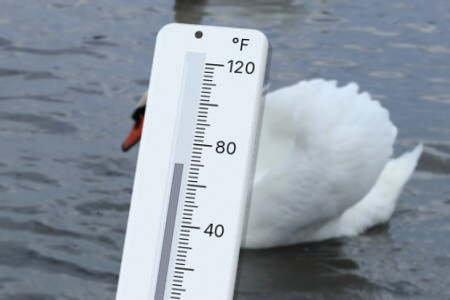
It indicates 70 °F
